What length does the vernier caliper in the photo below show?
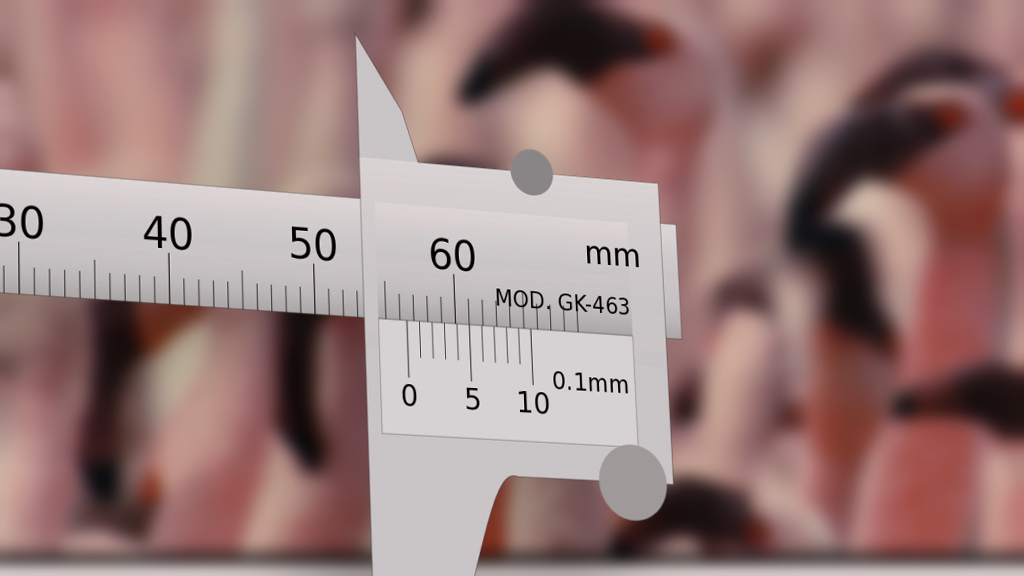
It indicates 56.5 mm
